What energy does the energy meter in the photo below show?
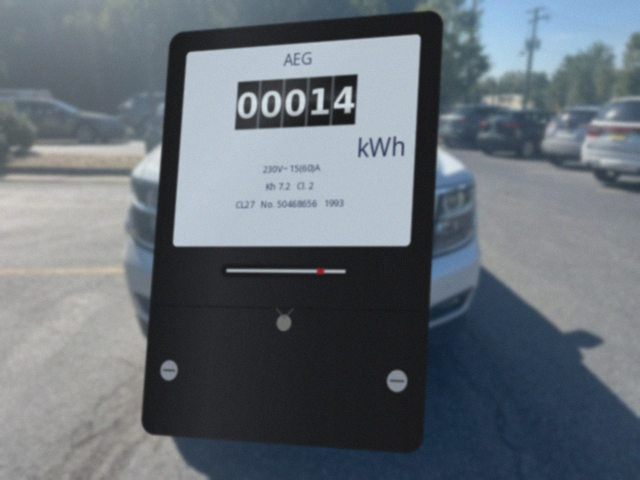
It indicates 14 kWh
